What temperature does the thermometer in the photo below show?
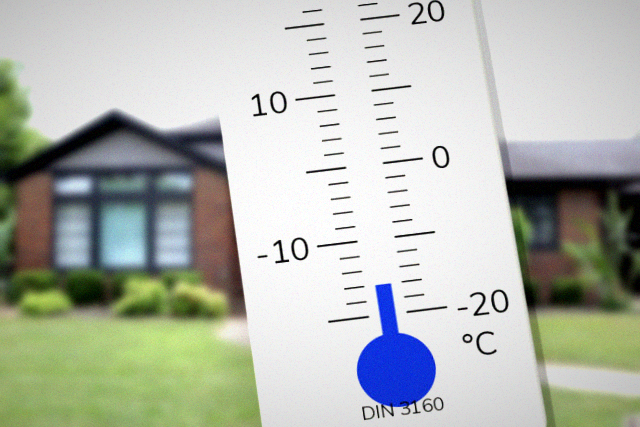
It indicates -16 °C
